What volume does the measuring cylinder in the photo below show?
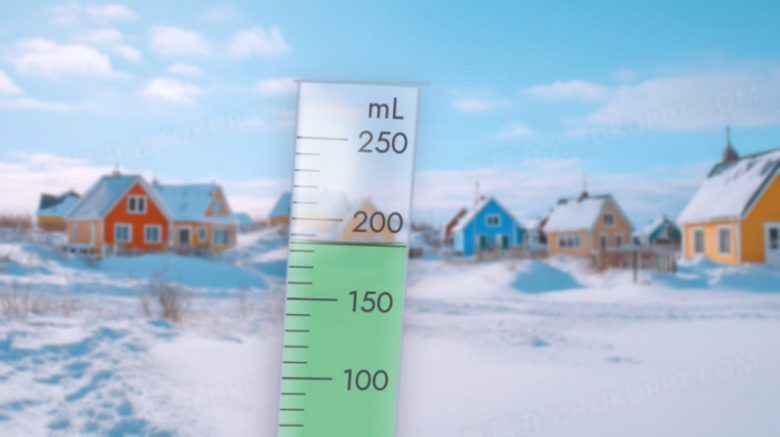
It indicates 185 mL
